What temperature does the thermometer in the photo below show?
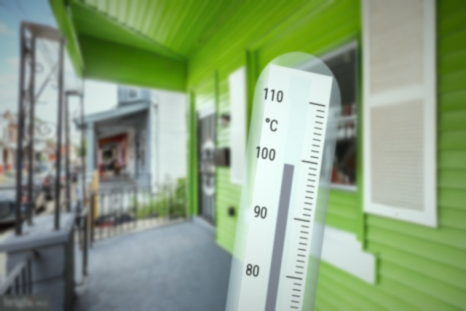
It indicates 99 °C
